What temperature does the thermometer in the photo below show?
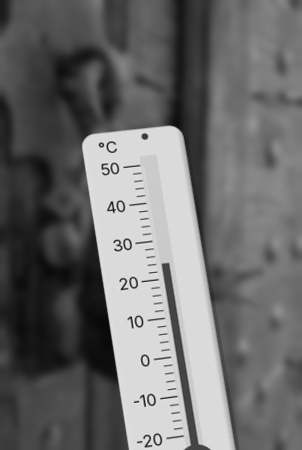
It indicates 24 °C
